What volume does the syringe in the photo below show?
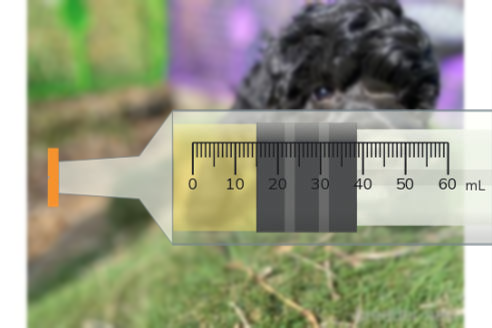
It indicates 15 mL
